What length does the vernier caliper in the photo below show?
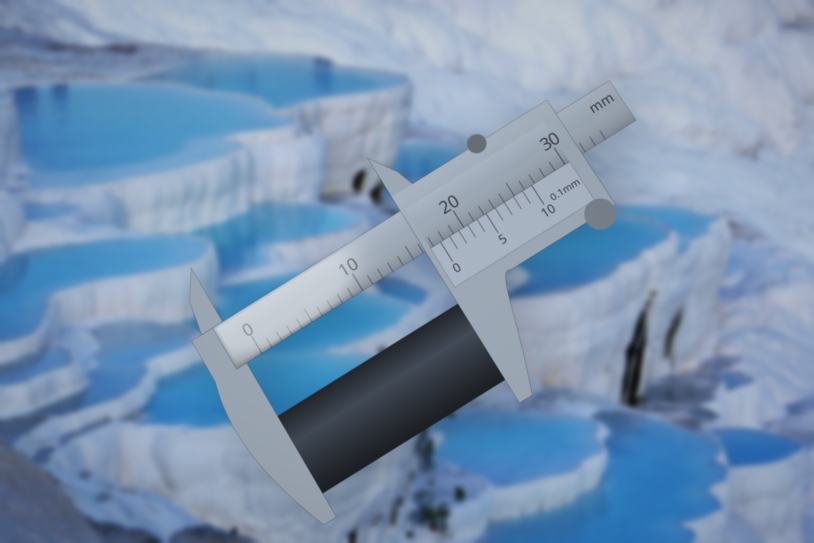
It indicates 17.7 mm
